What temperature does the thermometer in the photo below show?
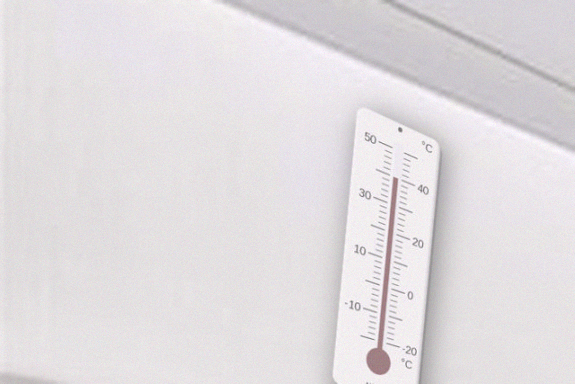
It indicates 40 °C
